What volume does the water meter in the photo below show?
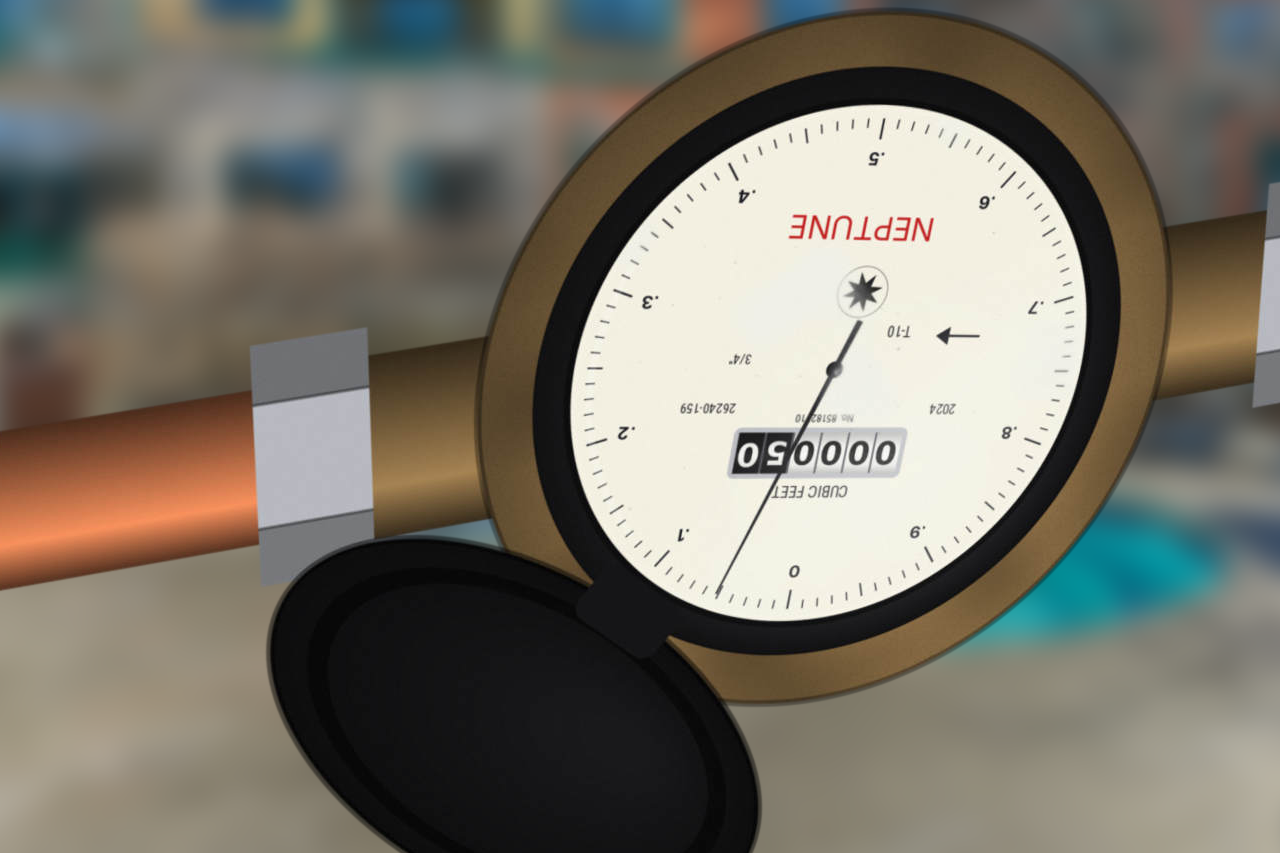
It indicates 50.05 ft³
